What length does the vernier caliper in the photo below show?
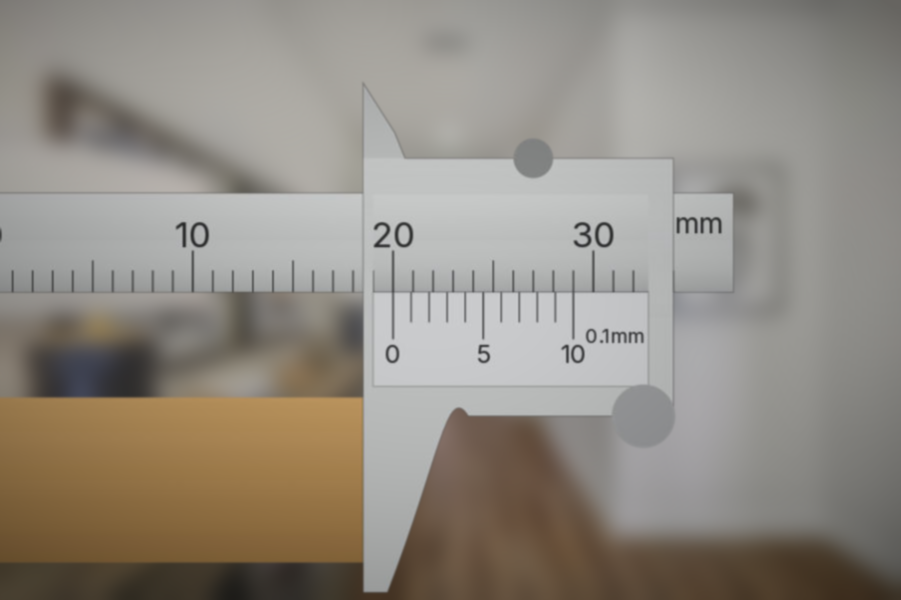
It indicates 20.0 mm
